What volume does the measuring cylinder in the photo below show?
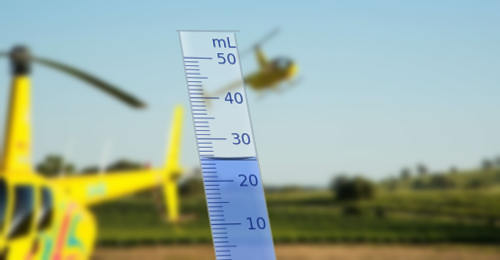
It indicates 25 mL
